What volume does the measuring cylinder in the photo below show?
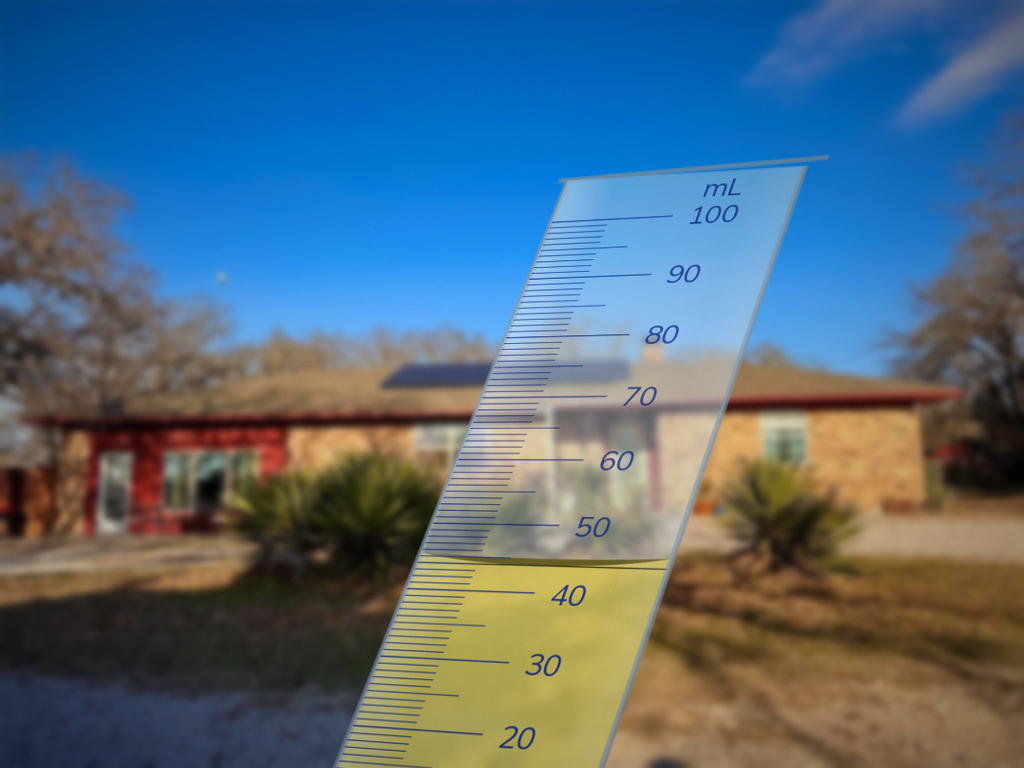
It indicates 44 mL
